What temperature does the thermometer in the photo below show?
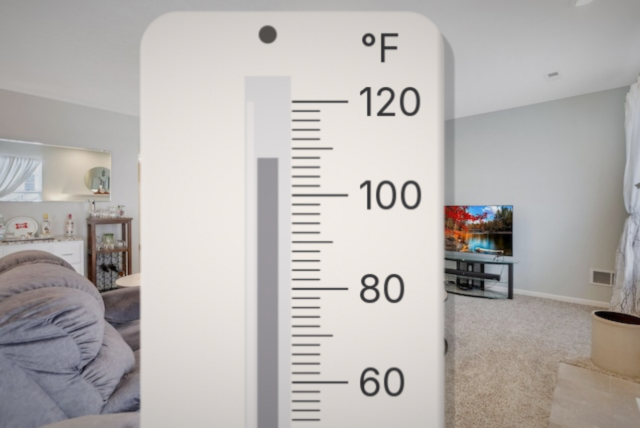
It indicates 108 °F
